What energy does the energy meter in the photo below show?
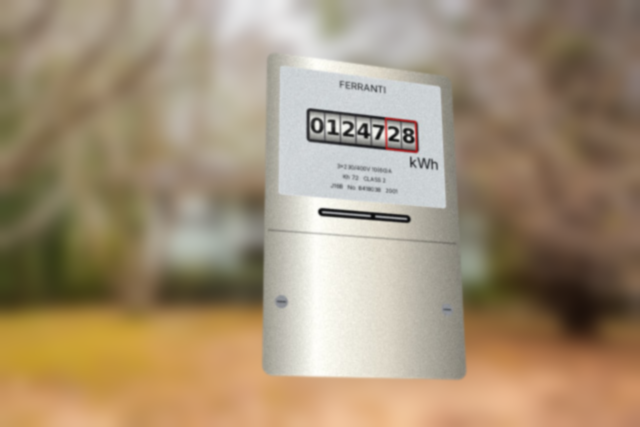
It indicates 1247.28 kWh
